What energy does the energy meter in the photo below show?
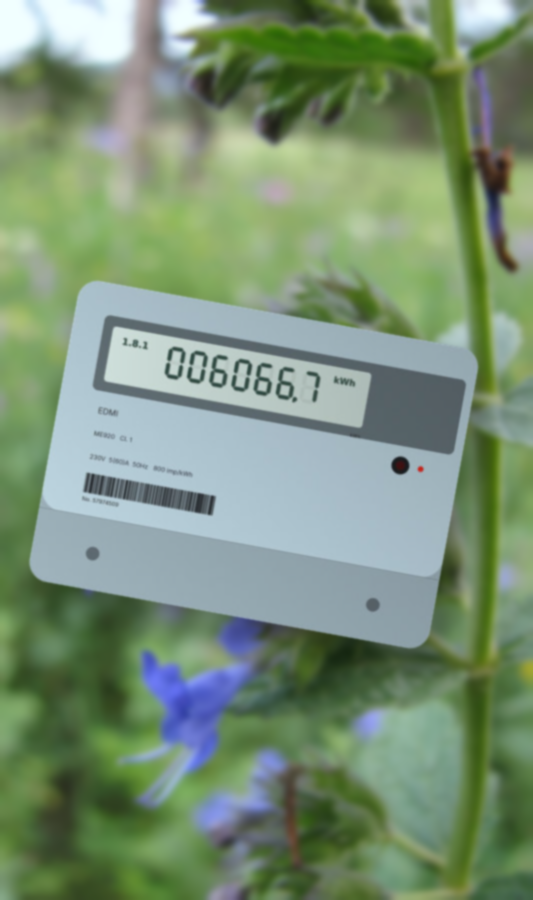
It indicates 6066.7 kWh
